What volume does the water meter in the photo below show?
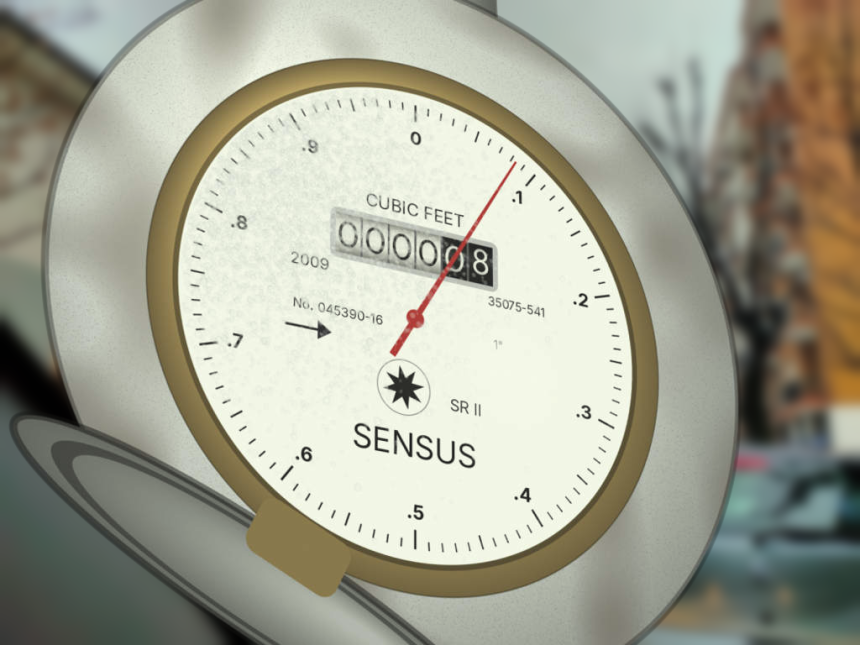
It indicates 8.08 ft³
